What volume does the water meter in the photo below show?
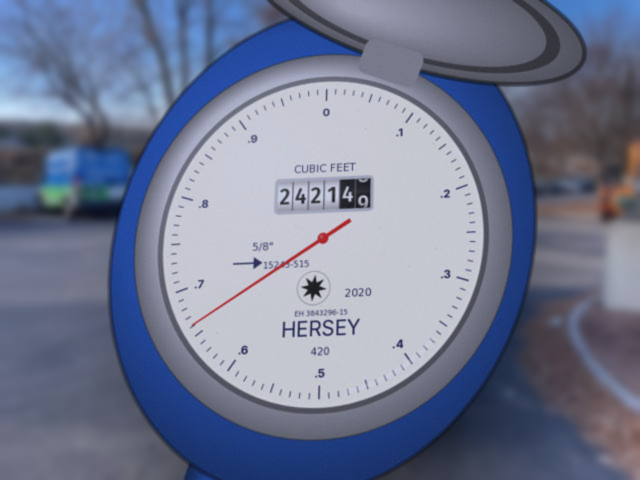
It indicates 242148.66 ft³
